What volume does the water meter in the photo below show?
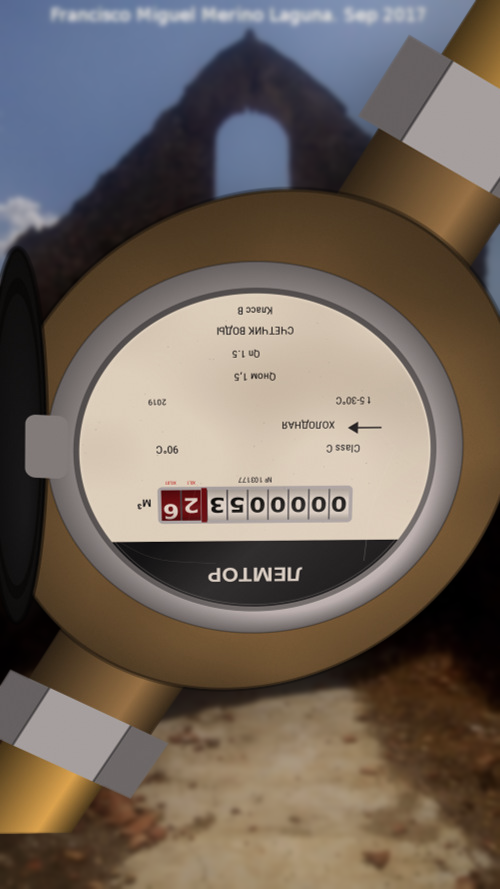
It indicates 53.26 m³
